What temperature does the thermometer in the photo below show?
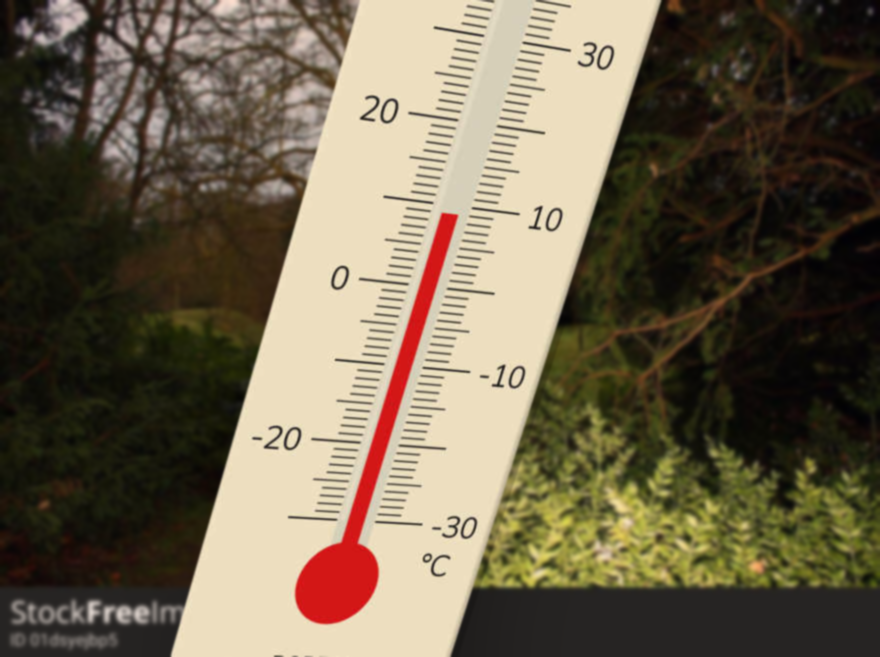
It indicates 9 °C
